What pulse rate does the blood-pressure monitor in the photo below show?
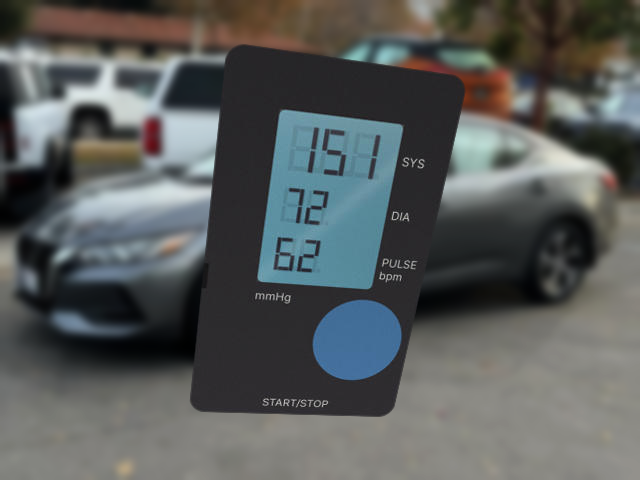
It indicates 62 bpm
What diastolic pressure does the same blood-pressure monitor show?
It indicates 72 mmHg
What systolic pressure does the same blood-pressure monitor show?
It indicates 151 mmHg
